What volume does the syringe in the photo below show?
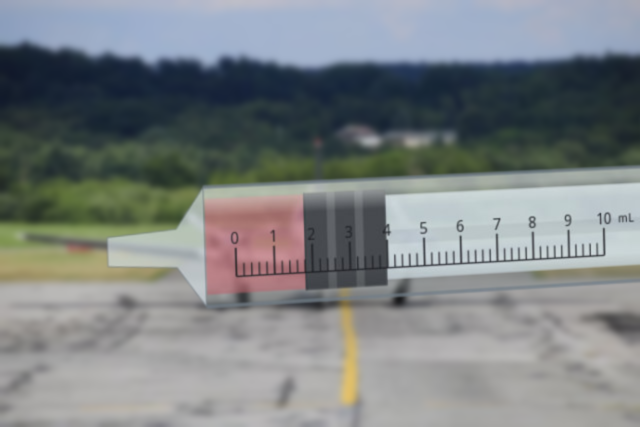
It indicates 1.8 mL
